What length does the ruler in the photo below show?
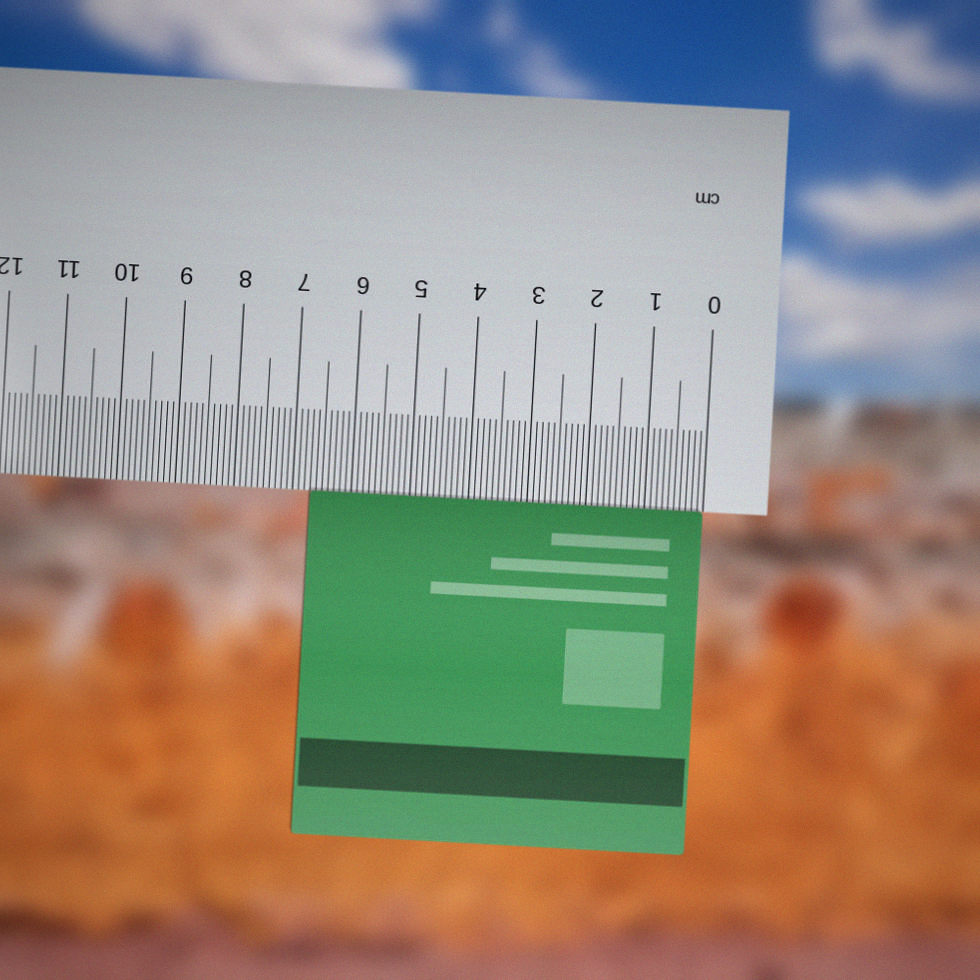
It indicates 6.7 cm
